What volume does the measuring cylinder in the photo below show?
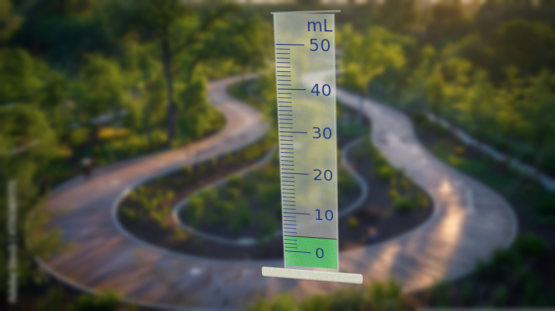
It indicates 4 mL
